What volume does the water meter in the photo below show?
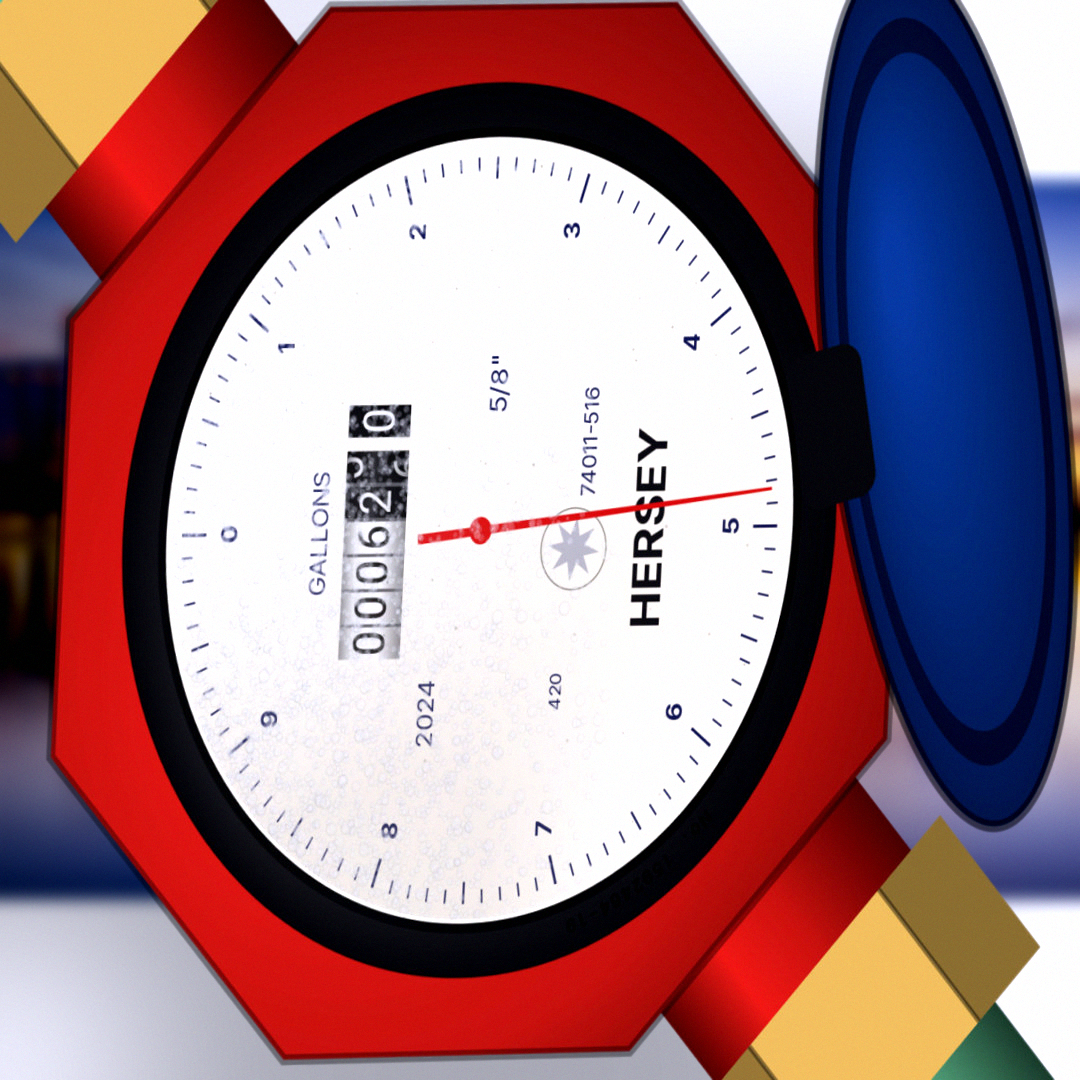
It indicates 6254.8 gal
